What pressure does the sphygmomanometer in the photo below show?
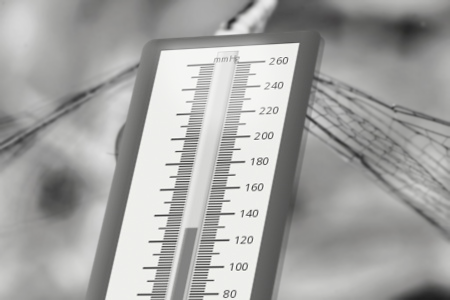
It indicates 130 mmHg
